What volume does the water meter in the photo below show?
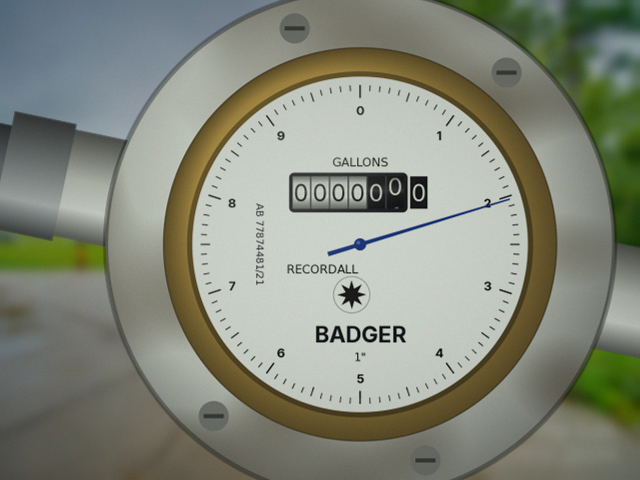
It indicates 2.0 gal
